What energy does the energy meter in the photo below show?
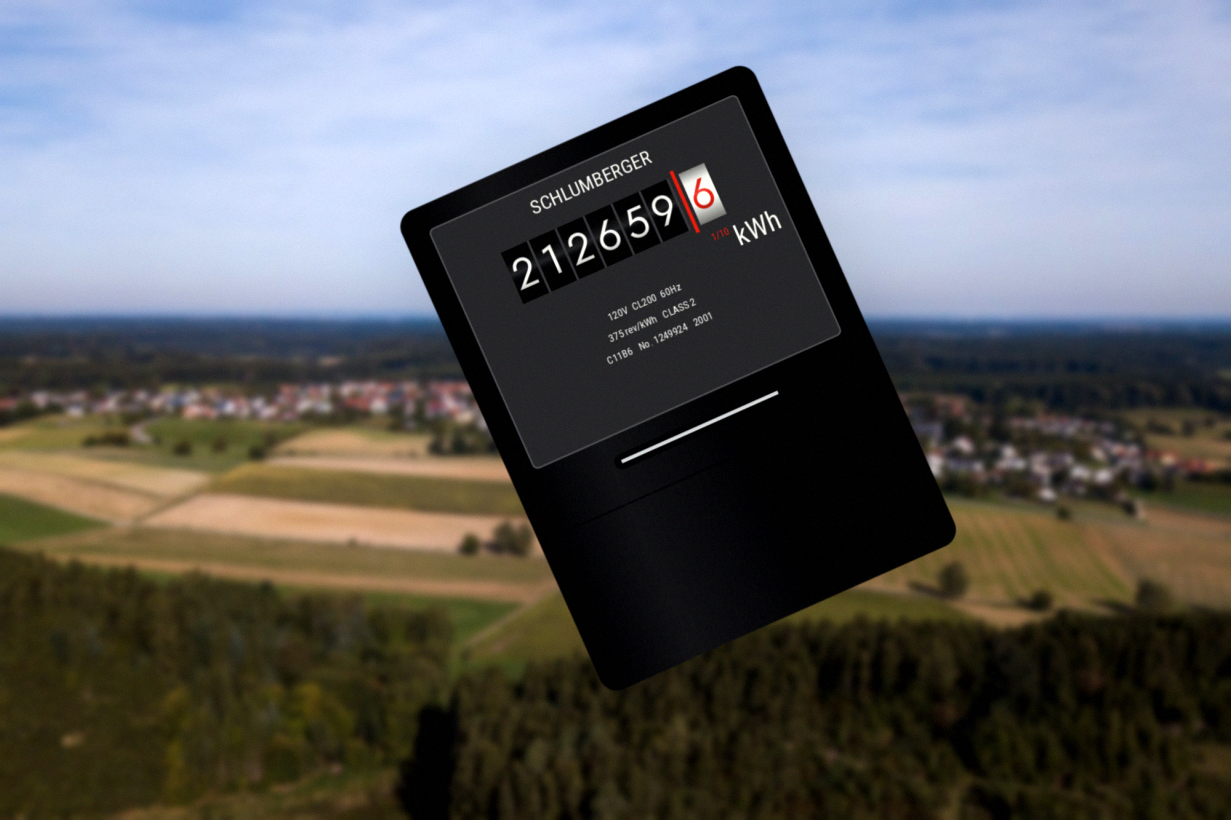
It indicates 212659.6 kWh
